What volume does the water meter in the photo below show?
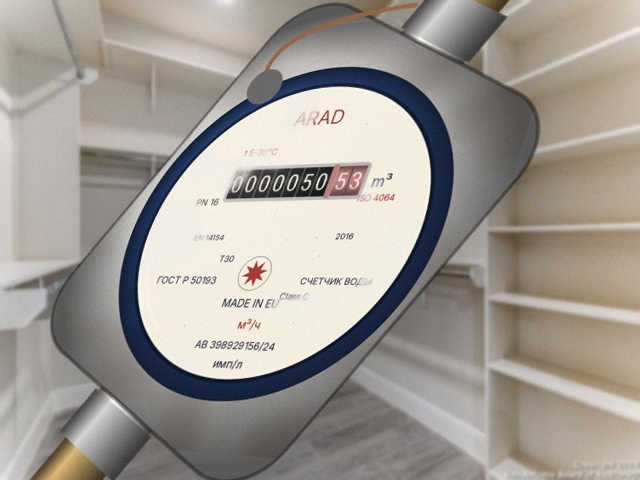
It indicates 50.53 m³
